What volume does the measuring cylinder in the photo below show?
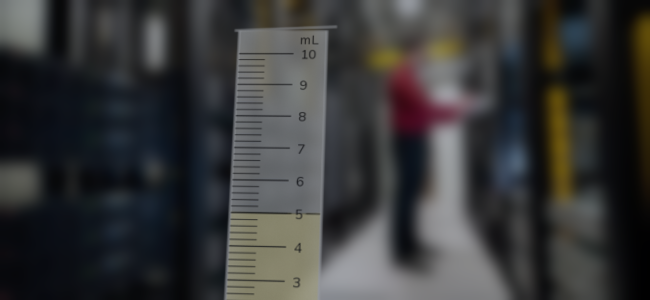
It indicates 5 mL
